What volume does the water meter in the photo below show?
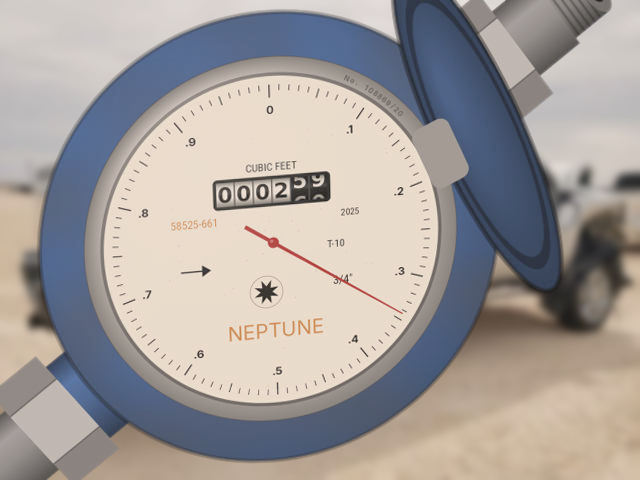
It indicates 259.34 ft³
